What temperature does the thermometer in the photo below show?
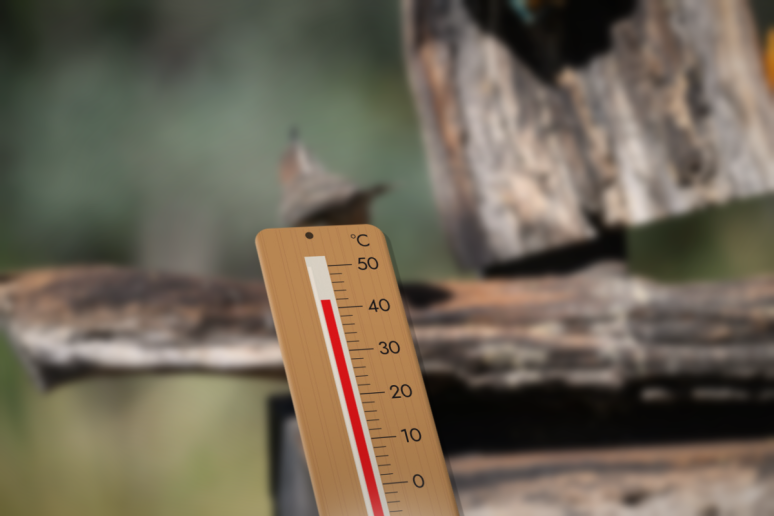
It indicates 42 °C
